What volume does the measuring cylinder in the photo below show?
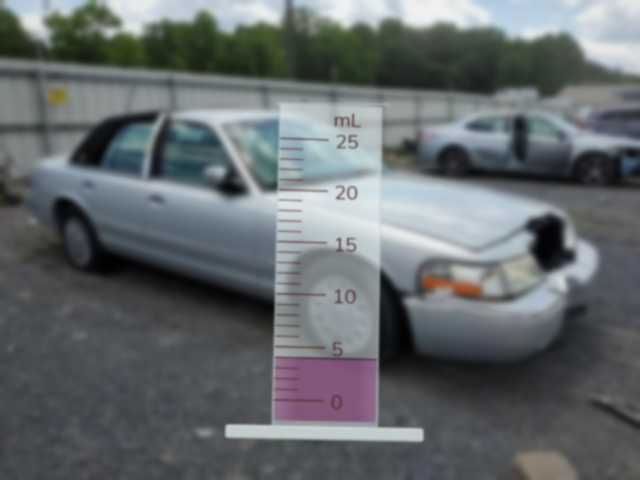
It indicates 4 mL
